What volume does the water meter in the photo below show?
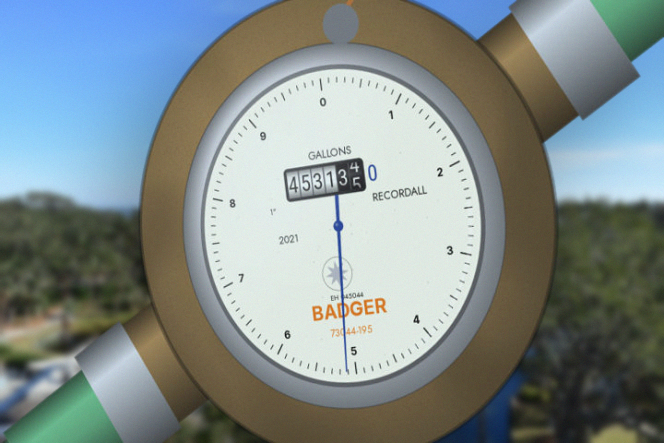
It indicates 4531345.1 gal
